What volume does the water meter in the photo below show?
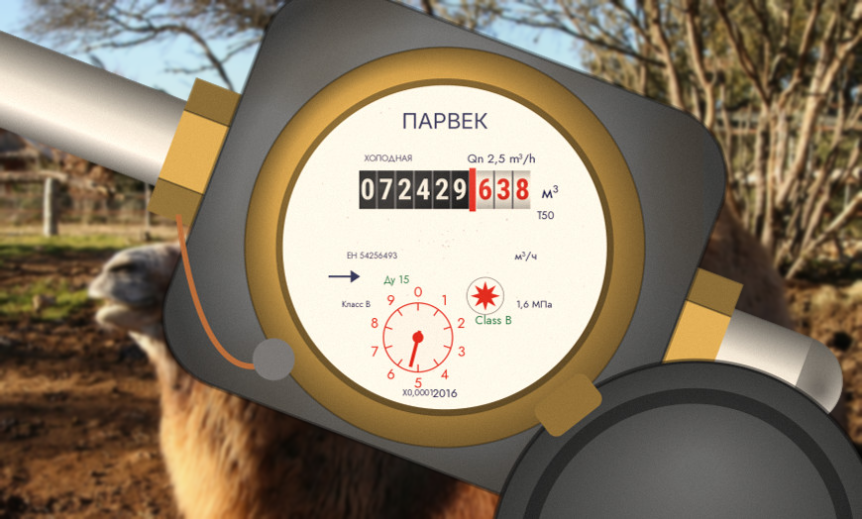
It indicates 72429.6385 m³
